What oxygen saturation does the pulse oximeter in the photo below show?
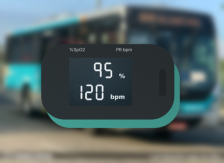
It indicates 95 %
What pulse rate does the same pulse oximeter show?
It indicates 120 bpm
